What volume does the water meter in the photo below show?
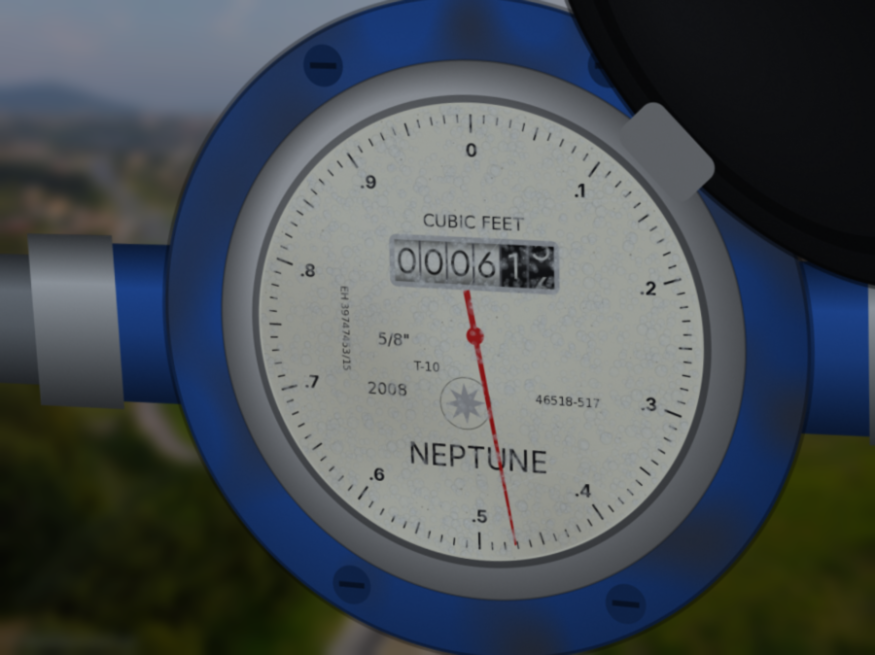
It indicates 615.47 ft³
